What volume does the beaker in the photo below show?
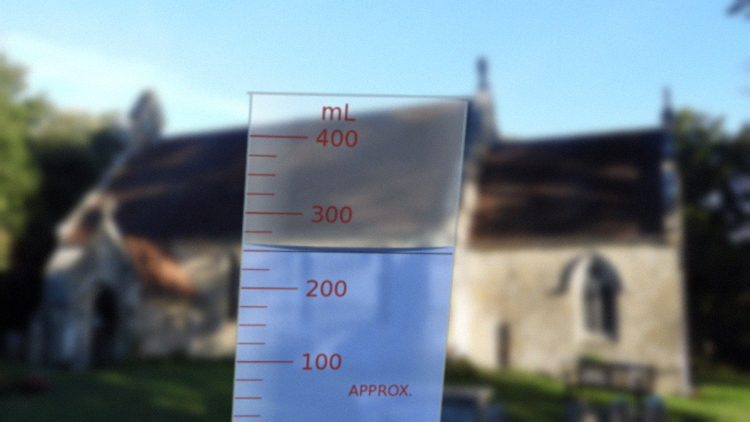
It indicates 250 mL
